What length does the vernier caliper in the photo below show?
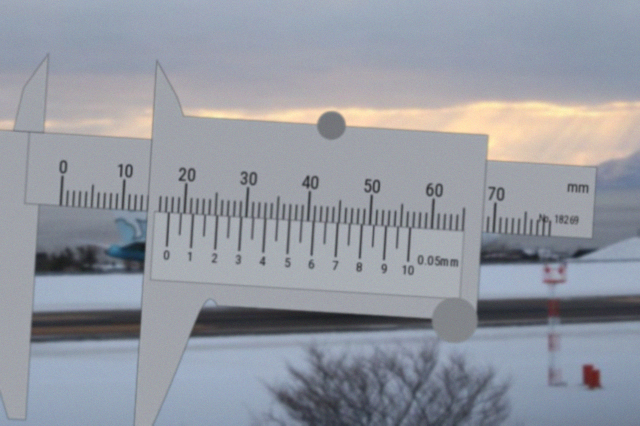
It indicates 17.5 mm
